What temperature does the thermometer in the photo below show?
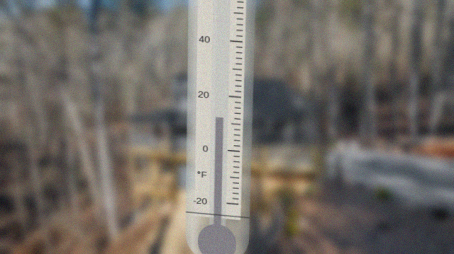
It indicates 12 °F
